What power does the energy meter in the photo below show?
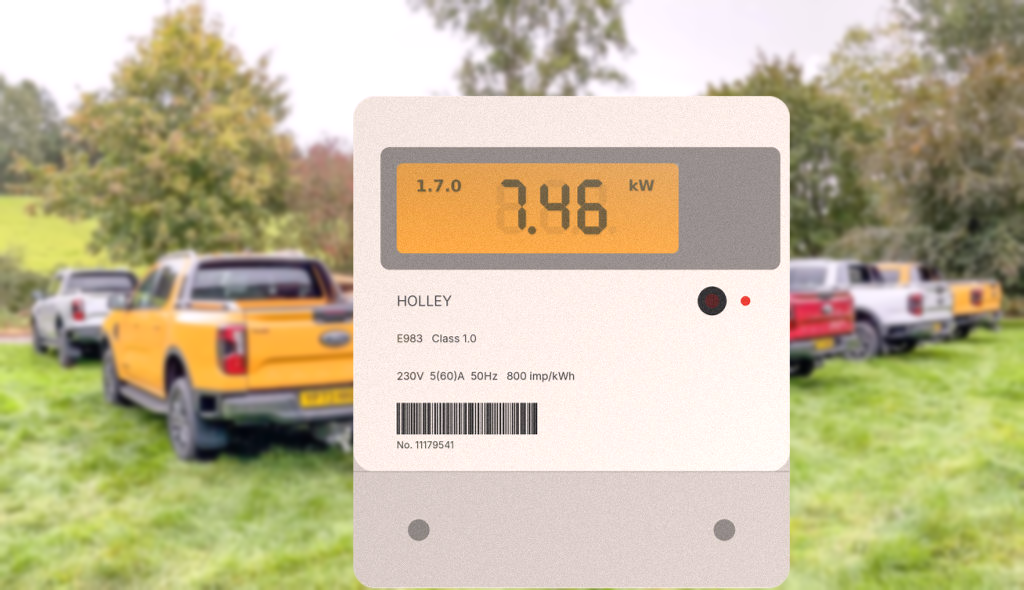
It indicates 7.46 kW
